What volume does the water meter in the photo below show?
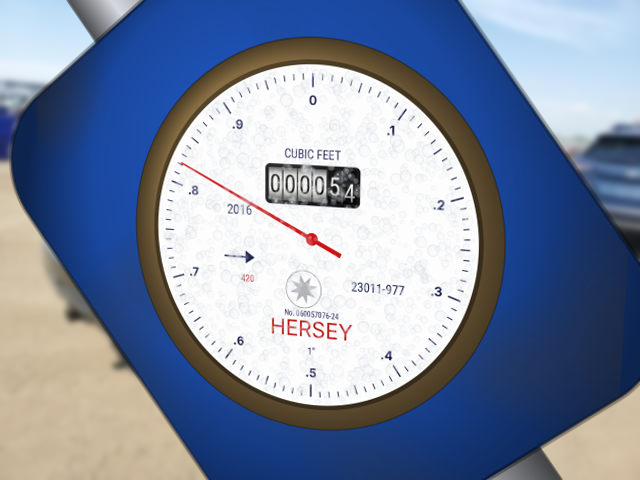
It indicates 53.82 ft³
